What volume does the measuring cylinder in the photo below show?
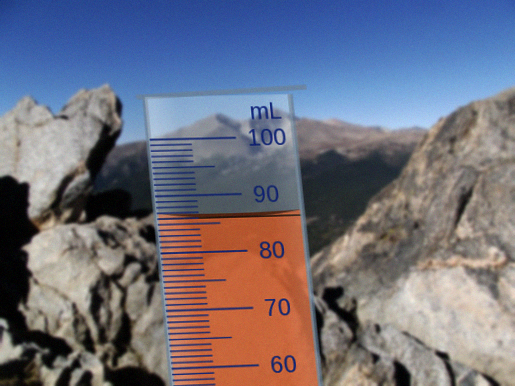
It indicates 86 mL
